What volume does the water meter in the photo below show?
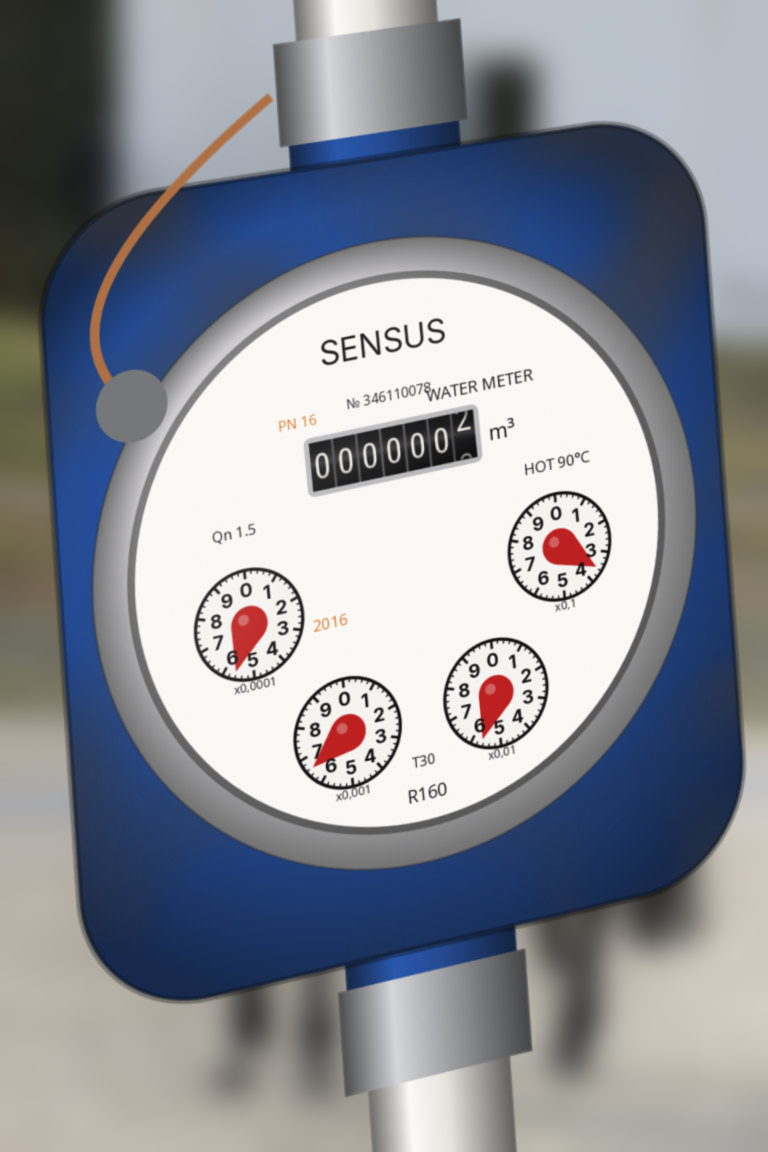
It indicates 2.3565 m³
